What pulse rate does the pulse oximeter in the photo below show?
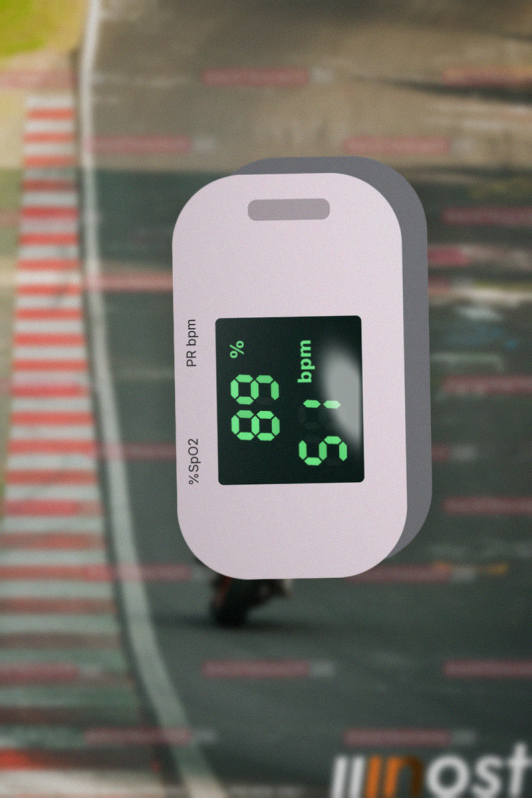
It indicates 51 bpm
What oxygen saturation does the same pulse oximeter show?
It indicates 89 %
